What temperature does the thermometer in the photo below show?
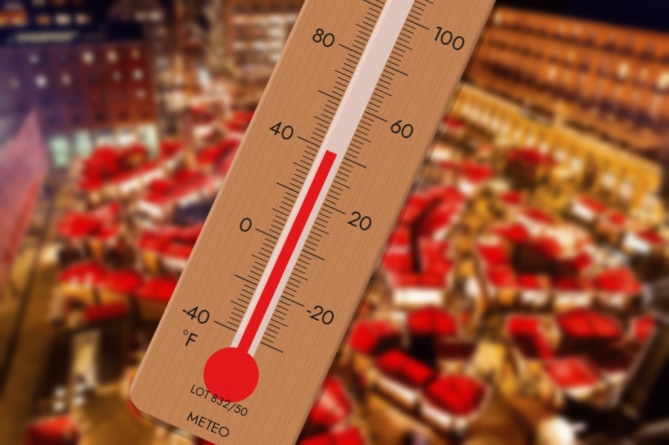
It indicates 40 °F
